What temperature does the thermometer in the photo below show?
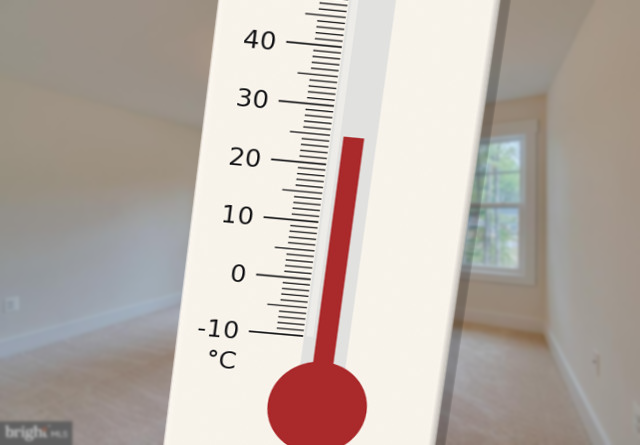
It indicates 25 °C
